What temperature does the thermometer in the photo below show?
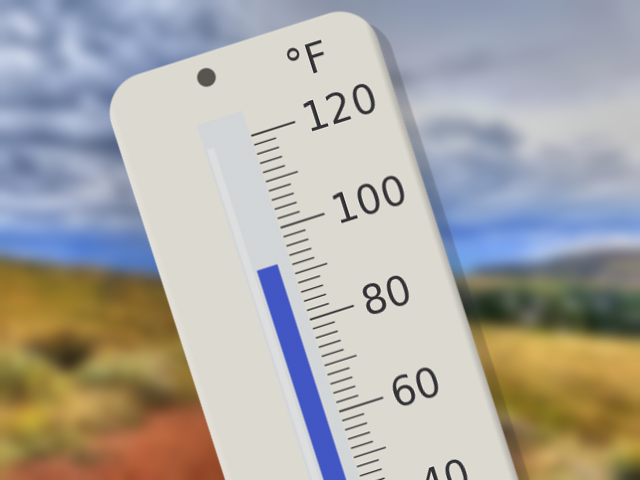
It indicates 93 °F
